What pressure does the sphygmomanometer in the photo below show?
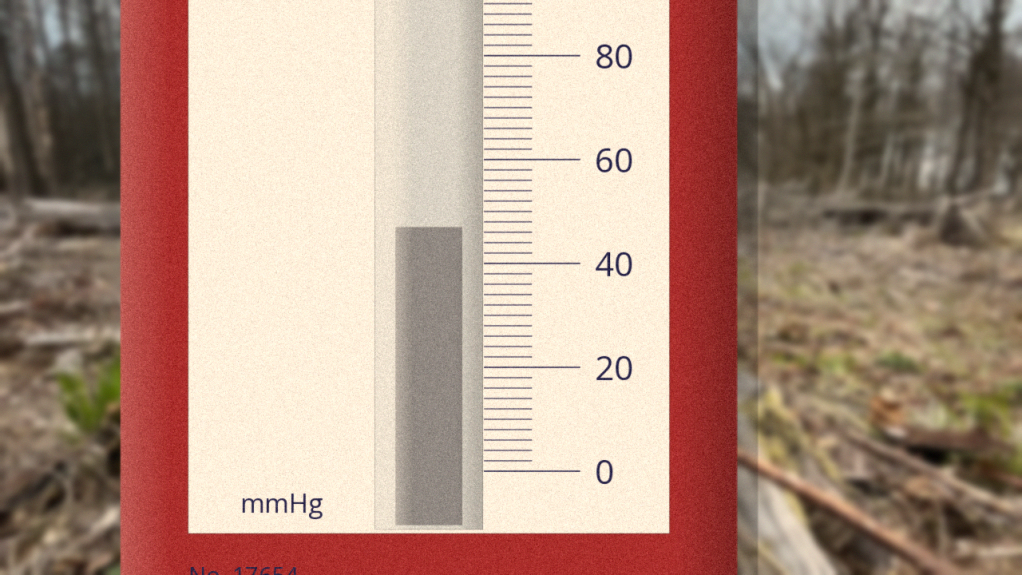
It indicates 47 mmHg
